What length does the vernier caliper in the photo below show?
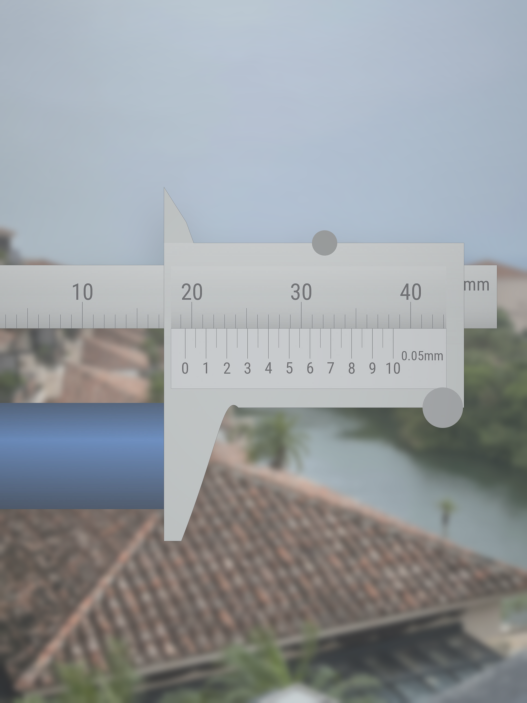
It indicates 19.4 mm
